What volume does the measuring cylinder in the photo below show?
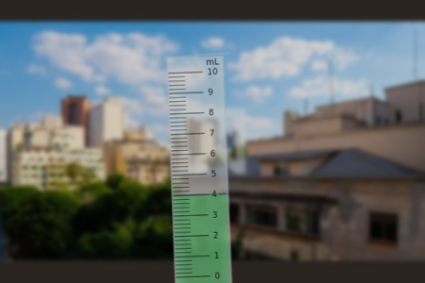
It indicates 4 mL
